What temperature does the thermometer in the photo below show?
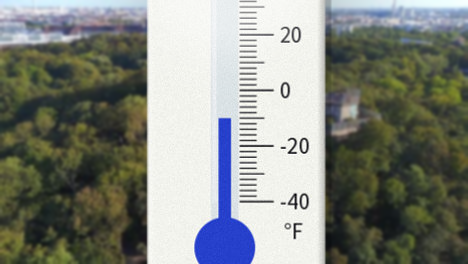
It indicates -10 °F
